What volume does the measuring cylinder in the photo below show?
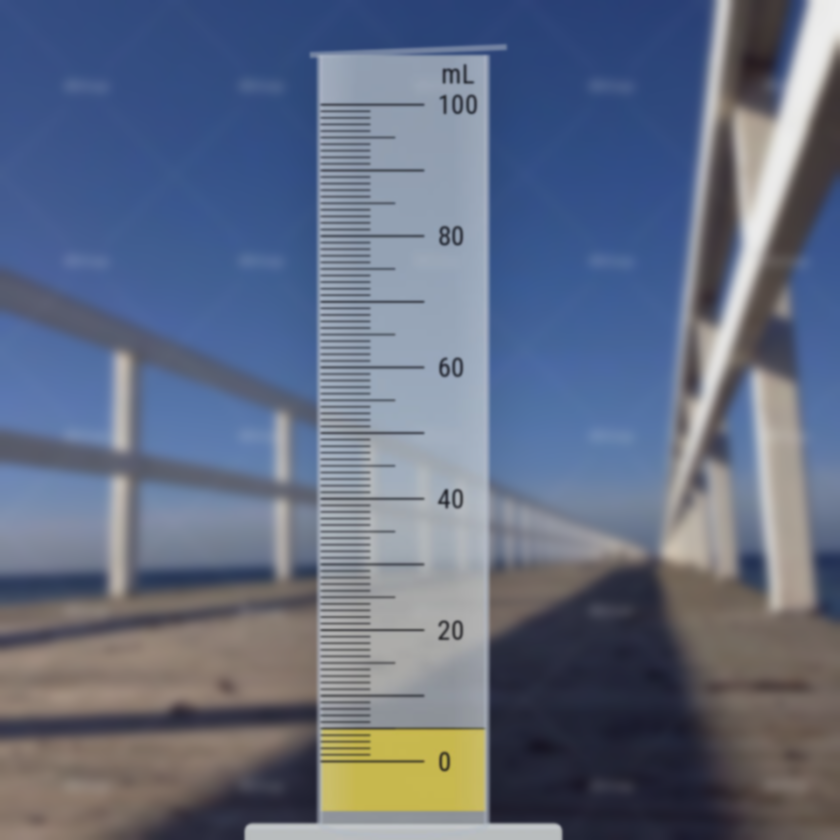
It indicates 5 mL
